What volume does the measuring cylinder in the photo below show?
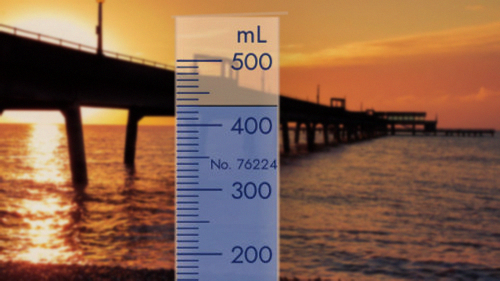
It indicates 430 mL
